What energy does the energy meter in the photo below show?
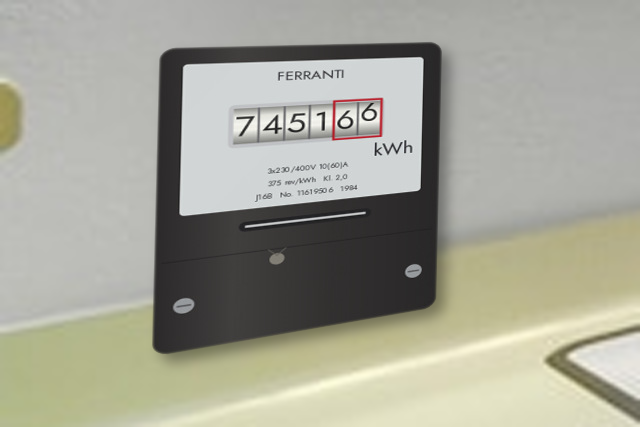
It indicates 7451.66 kWh
